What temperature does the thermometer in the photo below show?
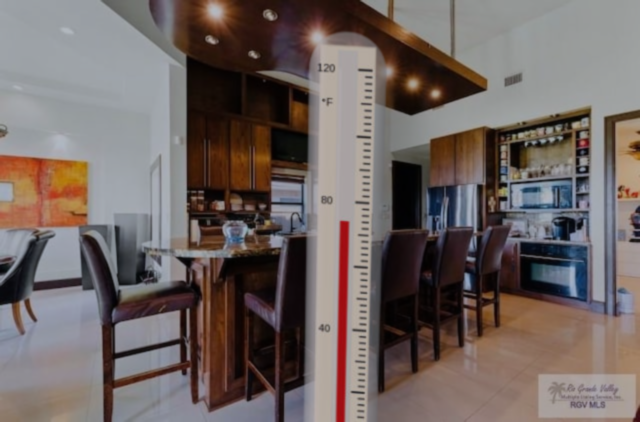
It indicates 74 °F
